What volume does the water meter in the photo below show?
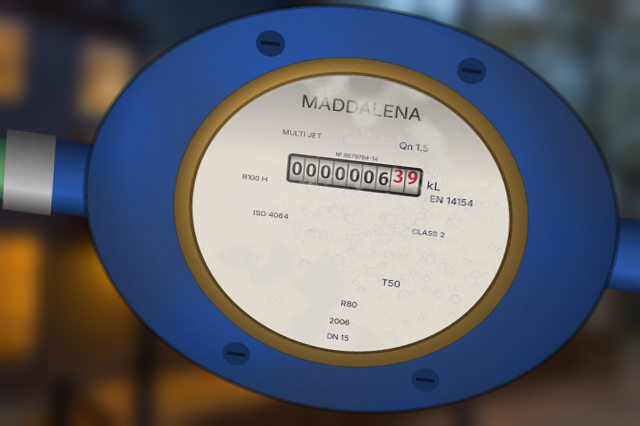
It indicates 6.39 kL
